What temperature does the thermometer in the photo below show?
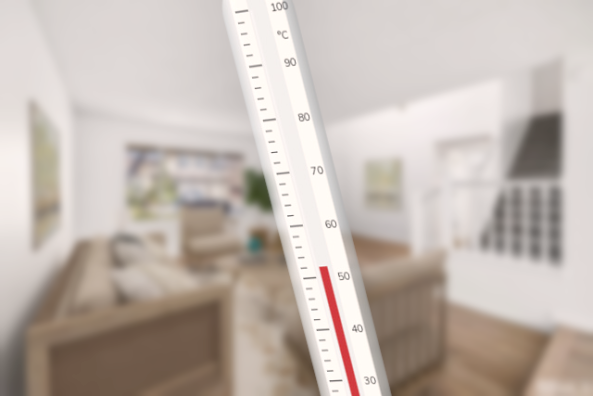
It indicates 52 °C
